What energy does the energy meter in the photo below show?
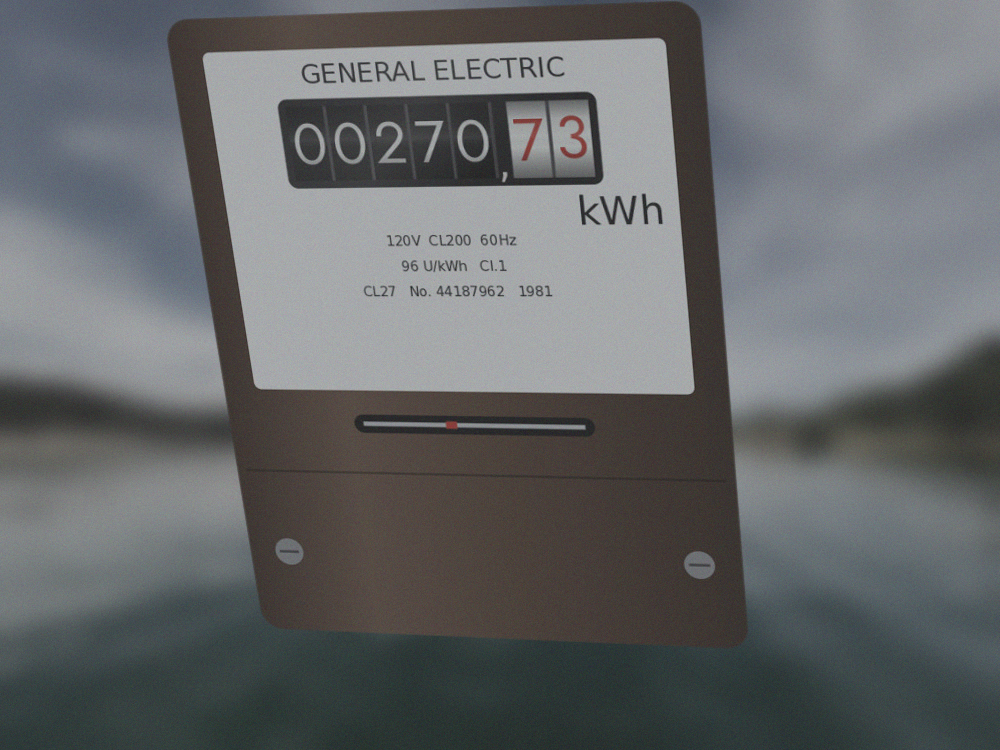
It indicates 270.73 kWh
